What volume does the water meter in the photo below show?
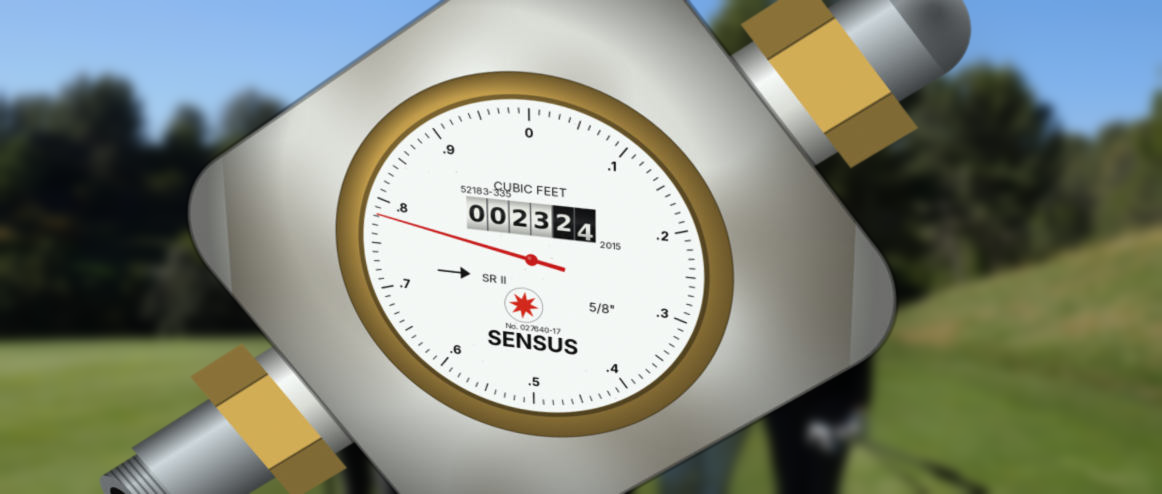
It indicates 2323.78 ft³
